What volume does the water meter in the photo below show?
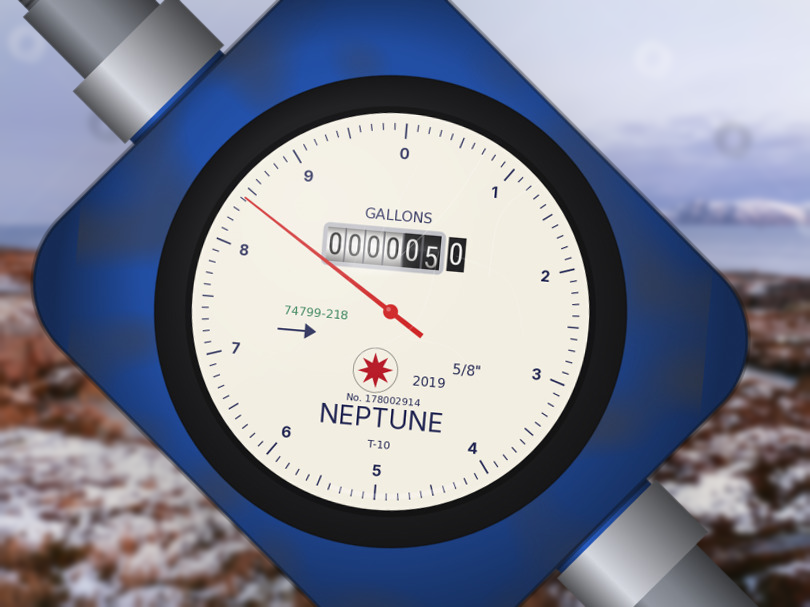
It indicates 48.4 gal
